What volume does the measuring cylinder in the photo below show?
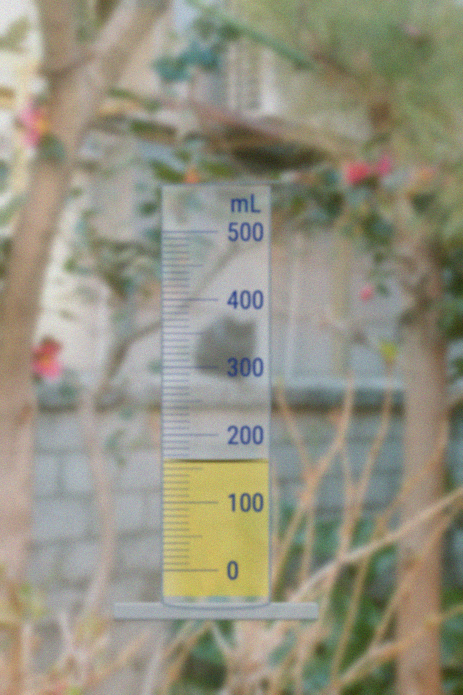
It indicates 160 mL
